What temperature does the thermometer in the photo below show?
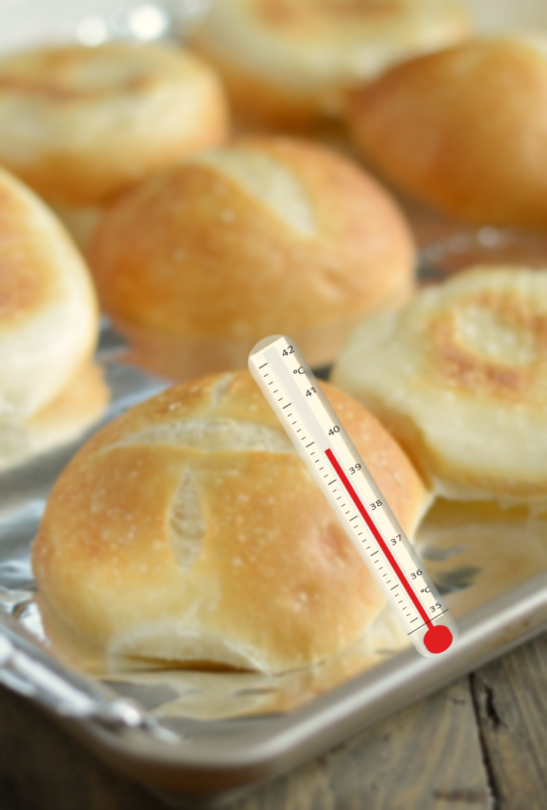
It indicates 39.7 °C
